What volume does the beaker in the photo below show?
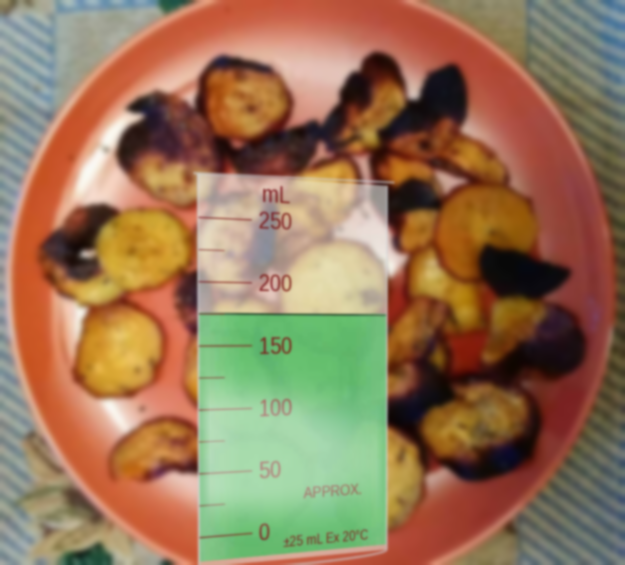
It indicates 175 mL
